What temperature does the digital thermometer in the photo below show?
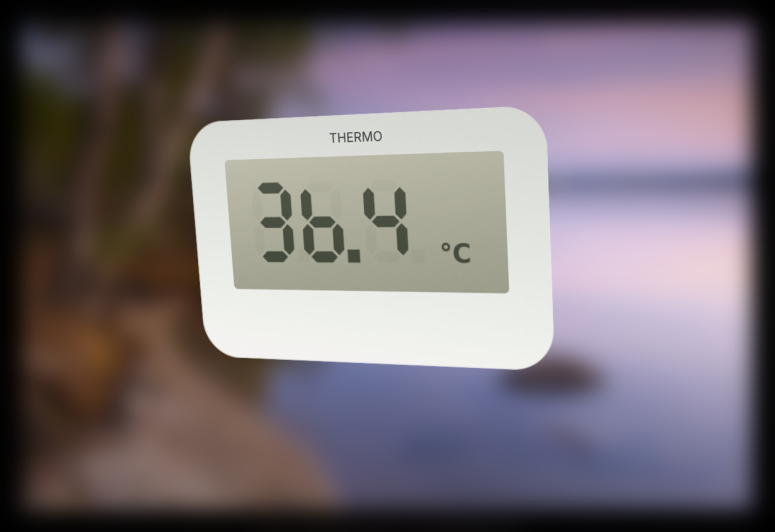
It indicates 36.4 °C
